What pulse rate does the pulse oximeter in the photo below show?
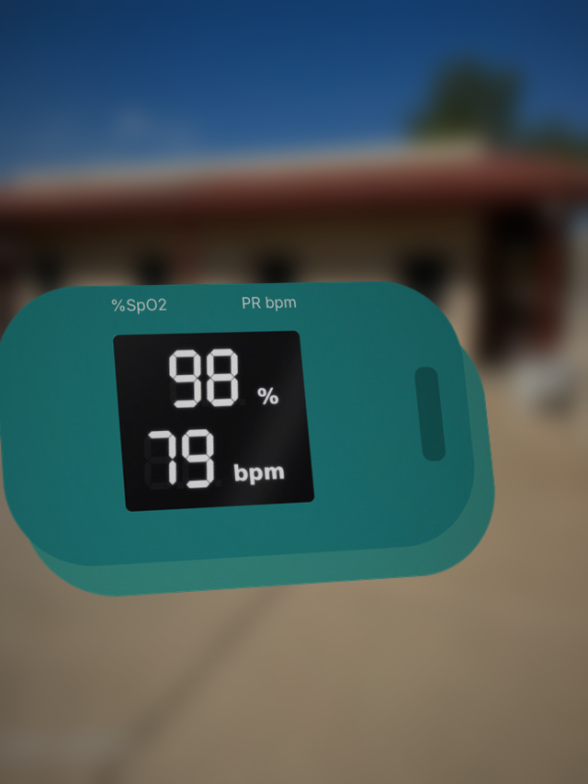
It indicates 79 bpm
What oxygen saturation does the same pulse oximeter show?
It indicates 98 %
